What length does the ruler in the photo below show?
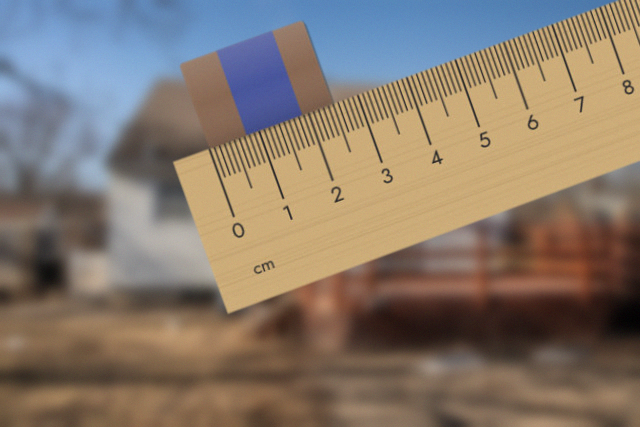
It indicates 2.5 cm
